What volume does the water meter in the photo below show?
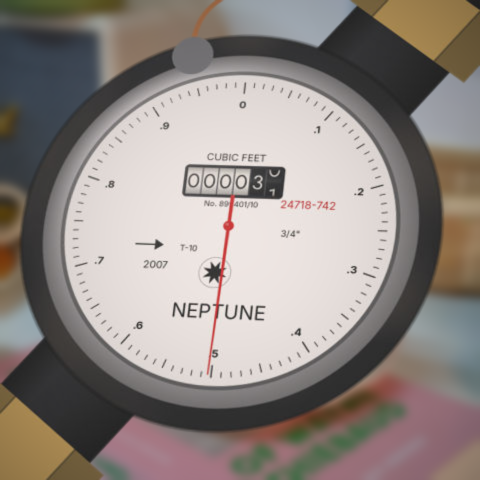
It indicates 30.50 ft³
